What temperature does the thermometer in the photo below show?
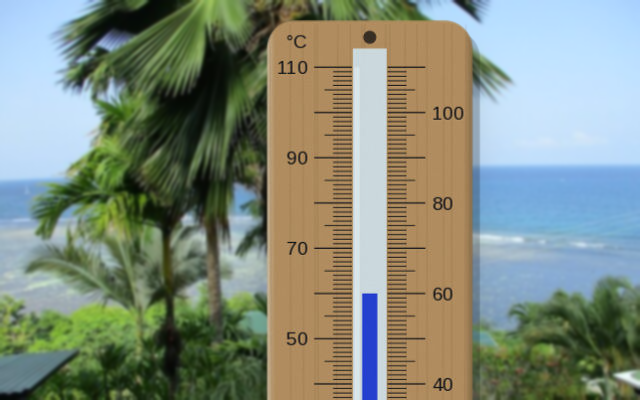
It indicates 60 °C
